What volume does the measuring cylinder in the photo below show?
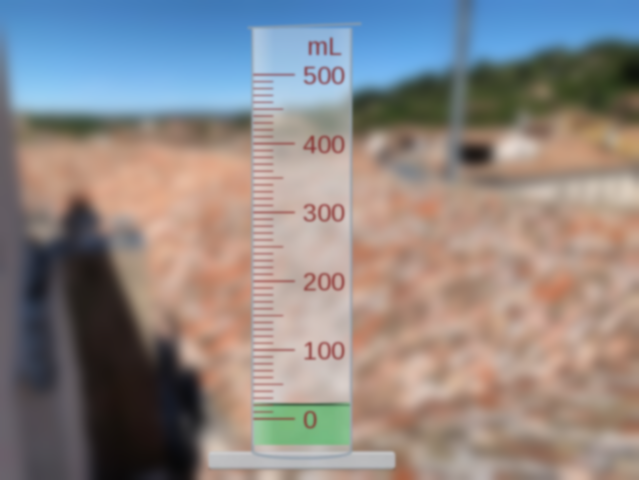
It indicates 20 mL
